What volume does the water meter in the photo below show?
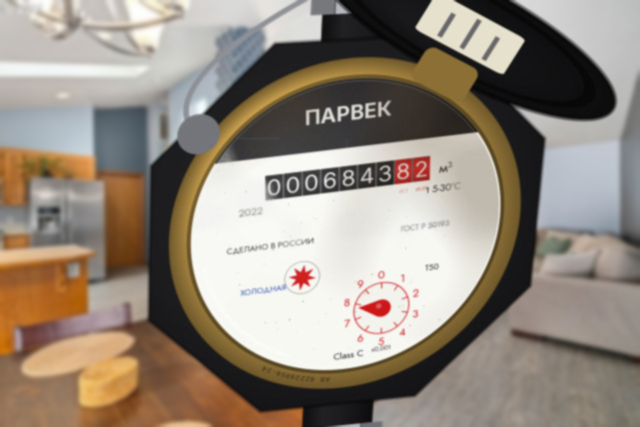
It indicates 6843.827 m³
